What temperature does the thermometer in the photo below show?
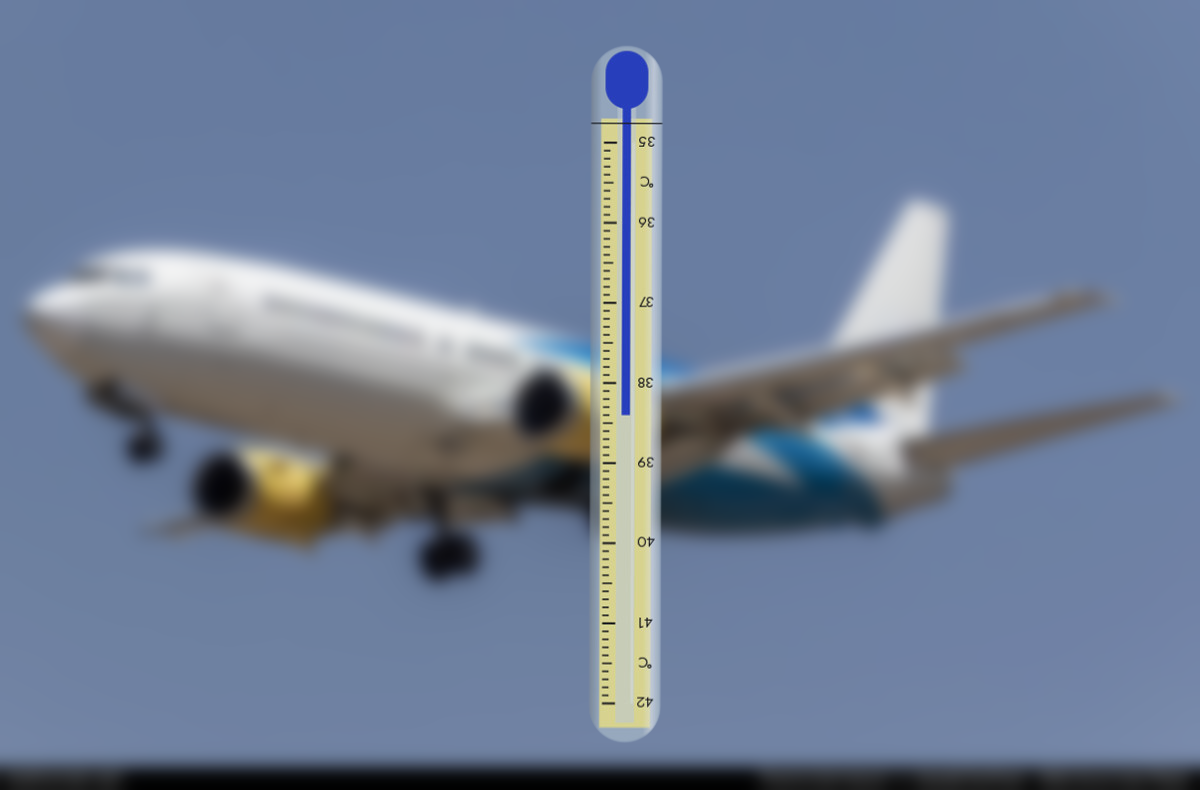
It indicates 38.4 °C
